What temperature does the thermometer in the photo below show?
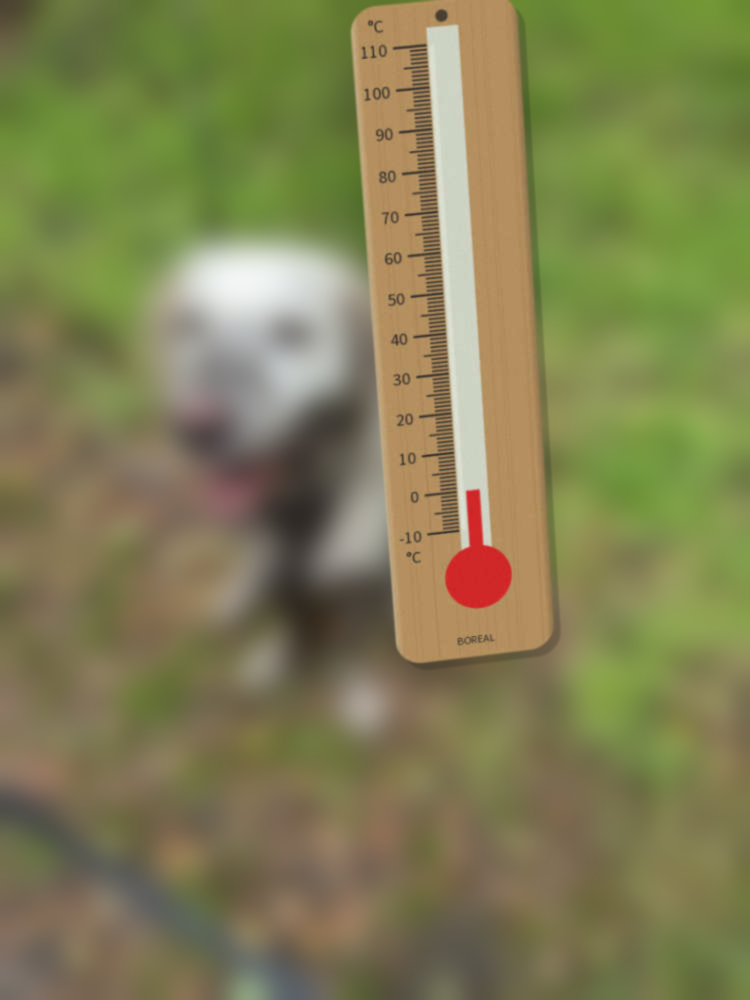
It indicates 0 °C
